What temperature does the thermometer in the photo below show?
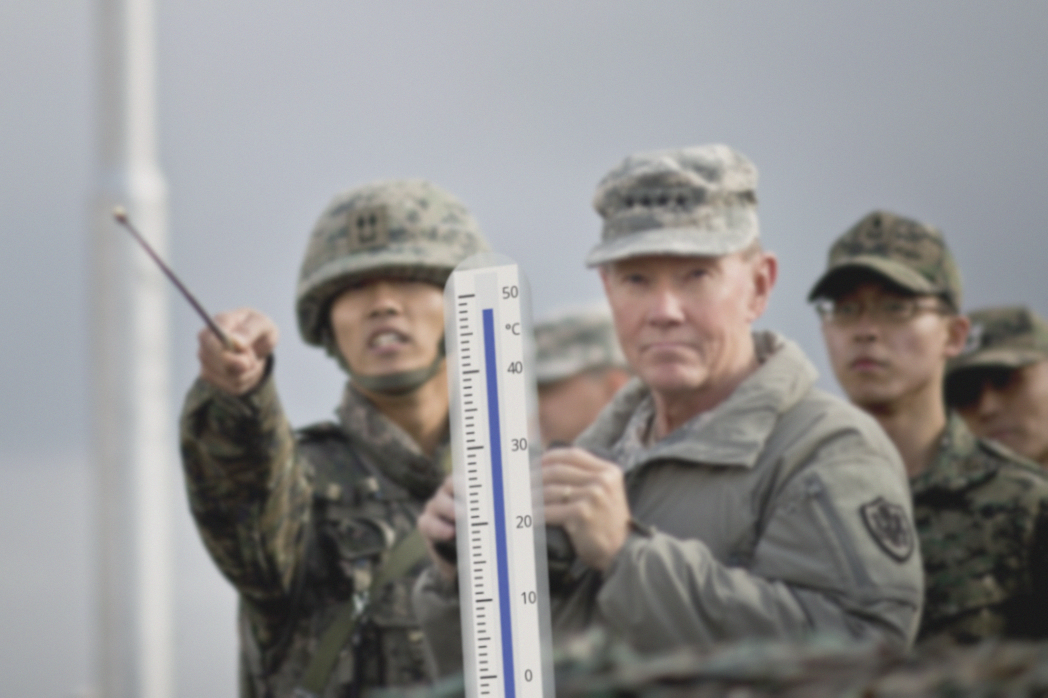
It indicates 48 °C
